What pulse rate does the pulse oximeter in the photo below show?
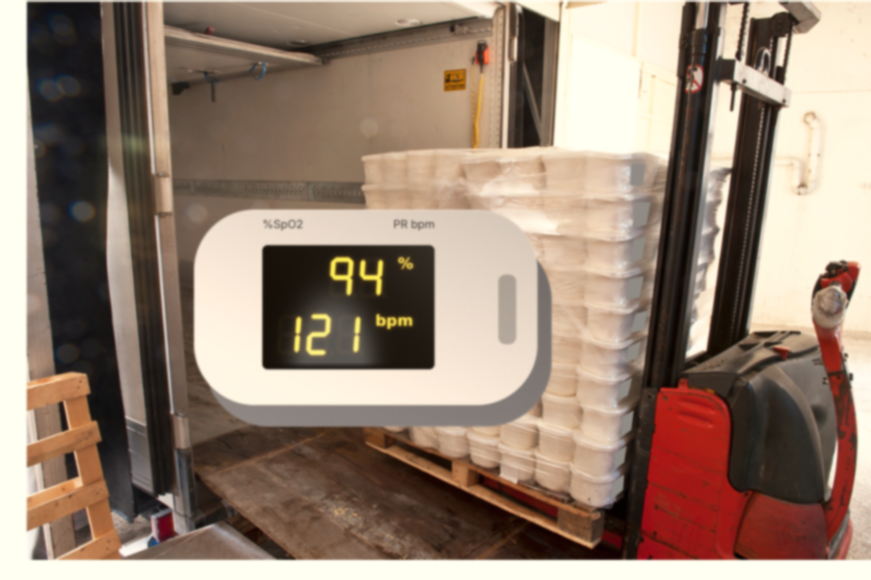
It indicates 121 bpm
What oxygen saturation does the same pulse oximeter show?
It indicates 94 %
